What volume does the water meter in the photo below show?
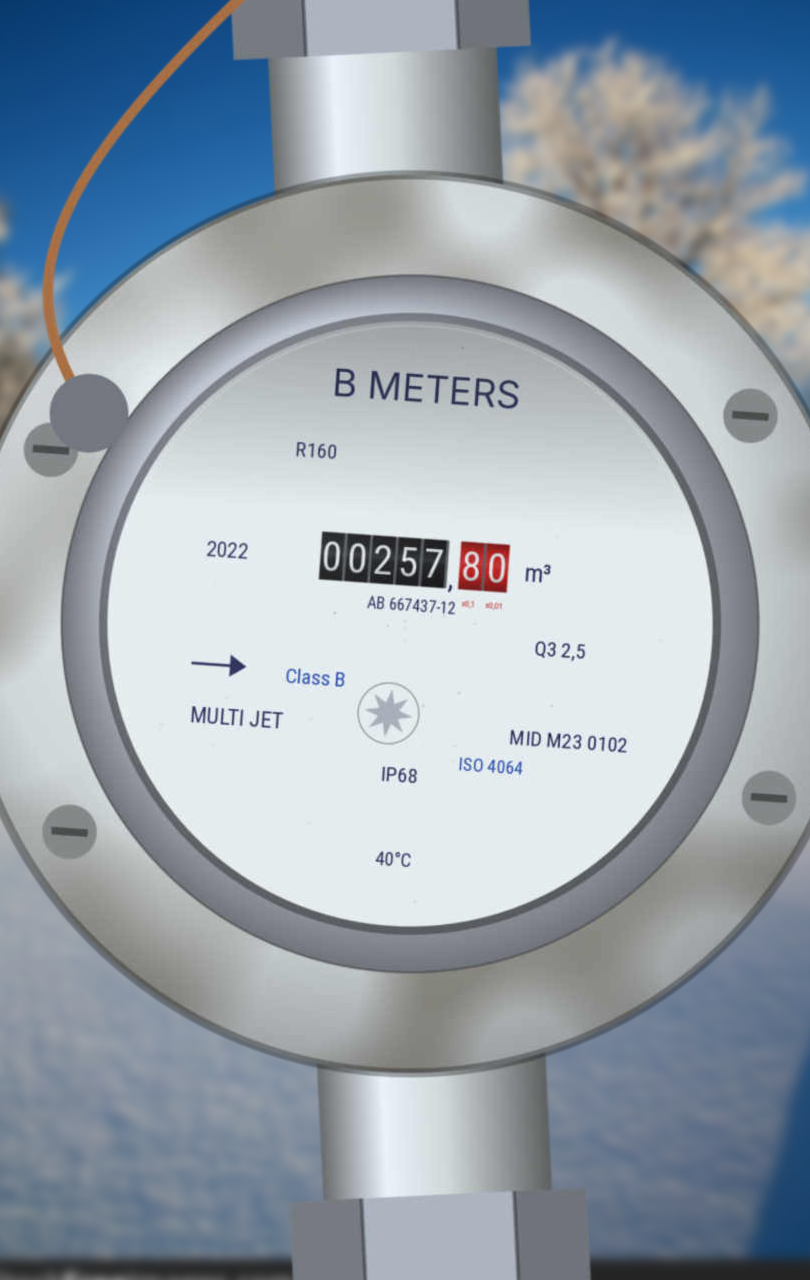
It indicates 257.80 m³
